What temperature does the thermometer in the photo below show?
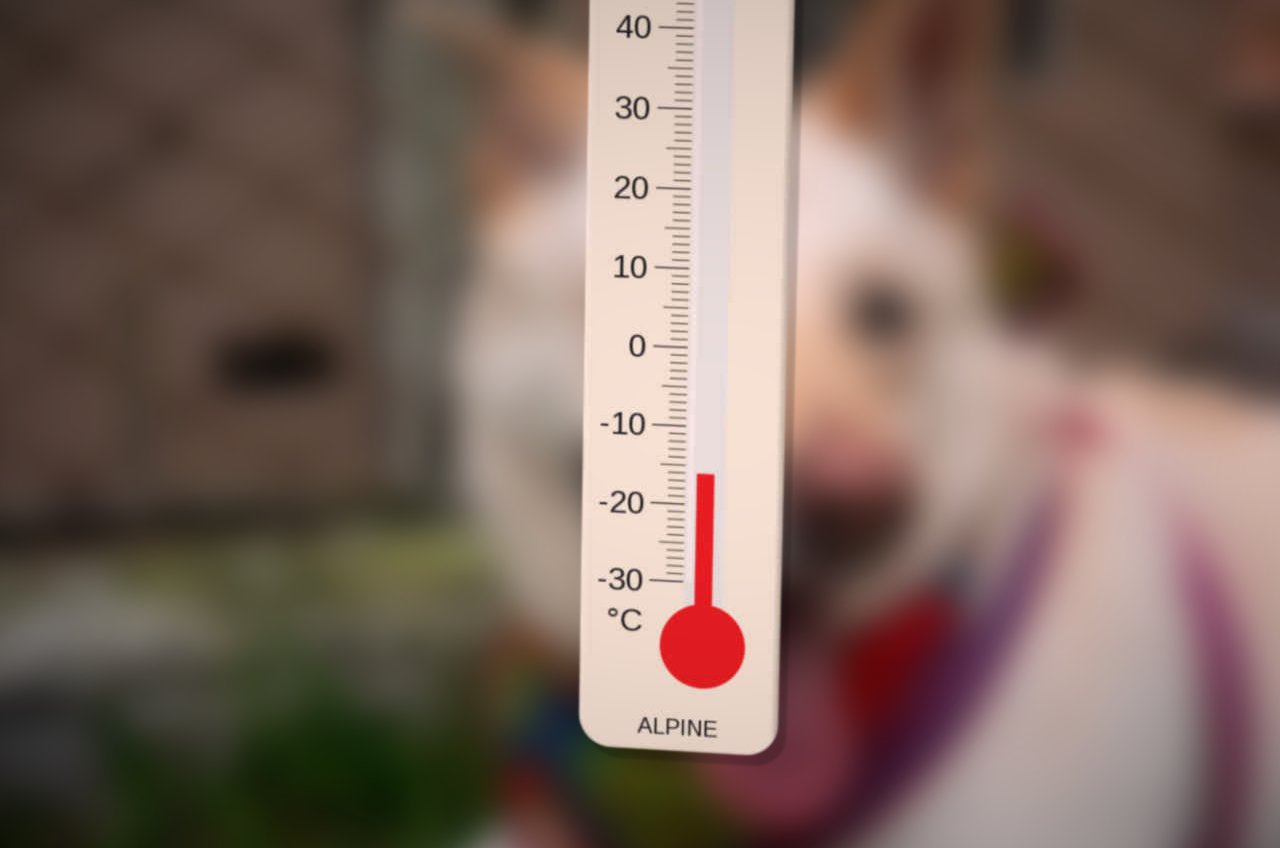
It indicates -16 °C
